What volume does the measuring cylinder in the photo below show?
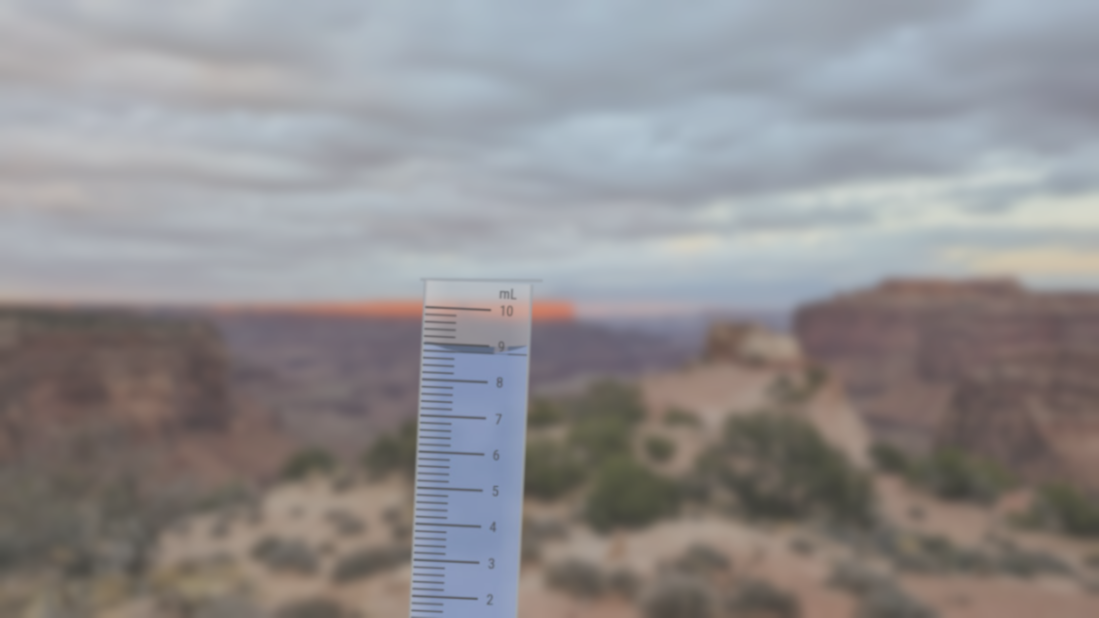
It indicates 8.8 mL
